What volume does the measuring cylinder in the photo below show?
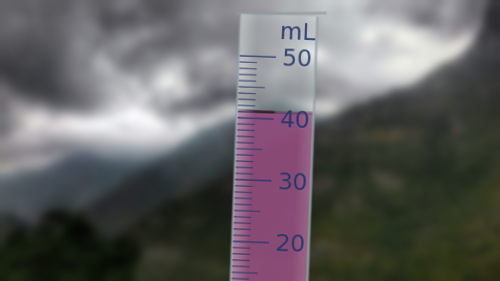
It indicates 41 mL
